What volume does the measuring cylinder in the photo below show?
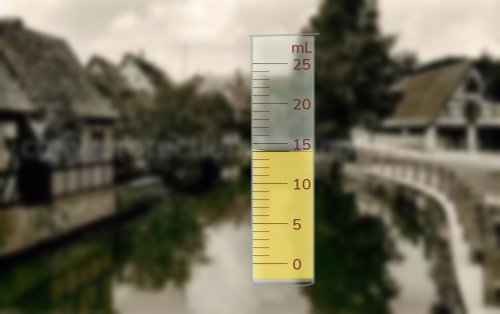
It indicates 14 mL
